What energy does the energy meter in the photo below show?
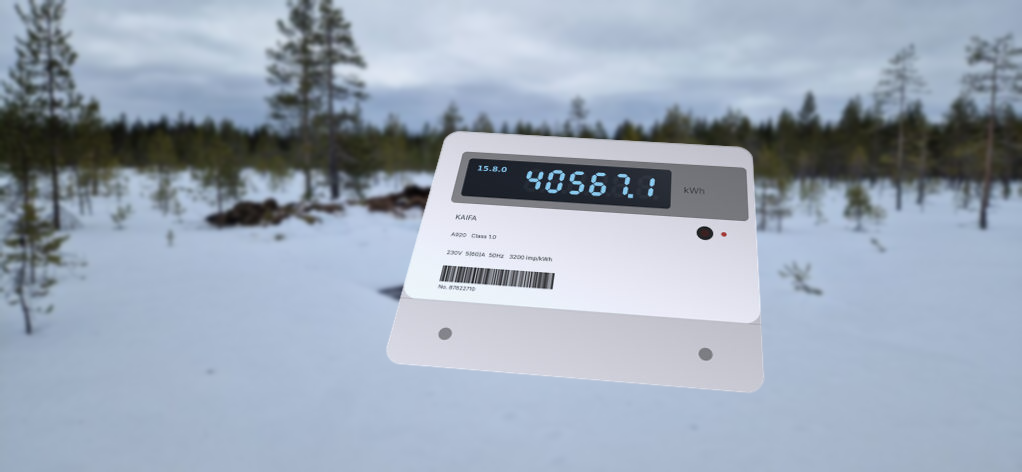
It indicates 40567.1 kWh
